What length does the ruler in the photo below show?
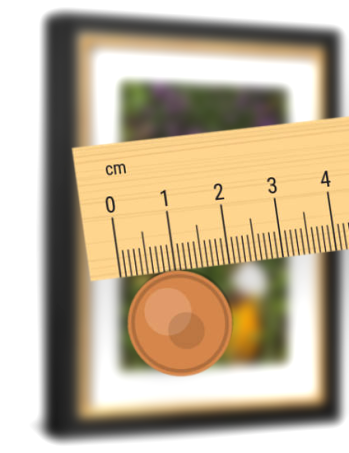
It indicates 1.9 cm
